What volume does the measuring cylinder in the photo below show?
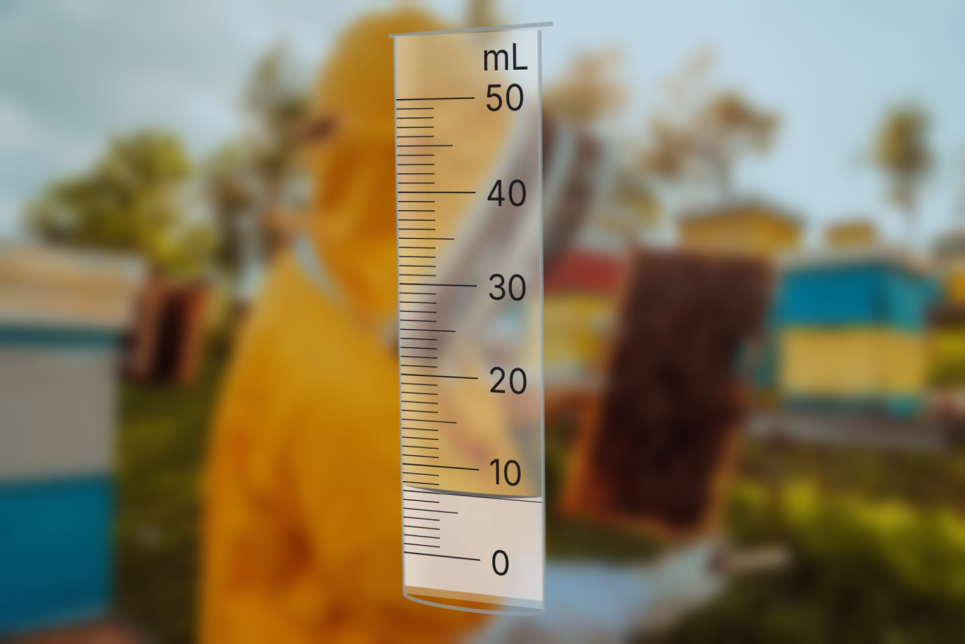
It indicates 7 mL
